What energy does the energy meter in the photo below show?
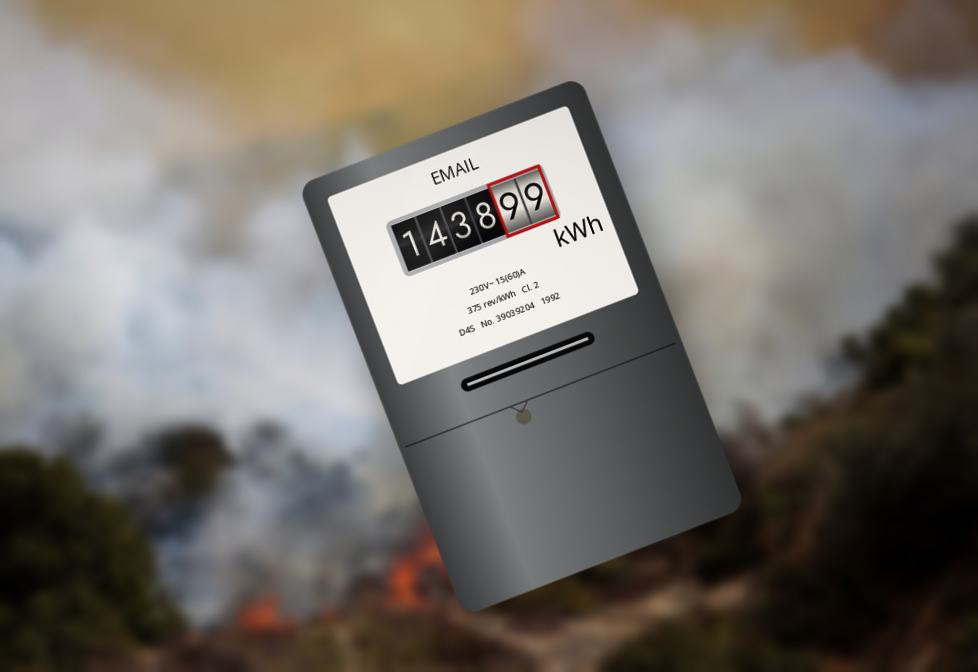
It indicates 1438.99 kWh
